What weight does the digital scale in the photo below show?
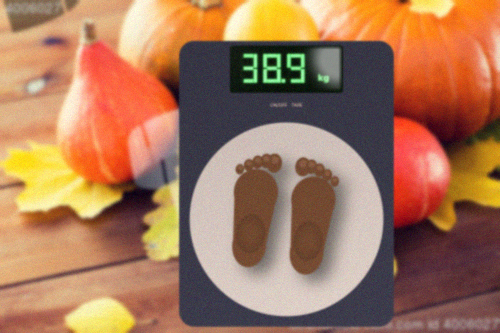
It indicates 38.9 kg
